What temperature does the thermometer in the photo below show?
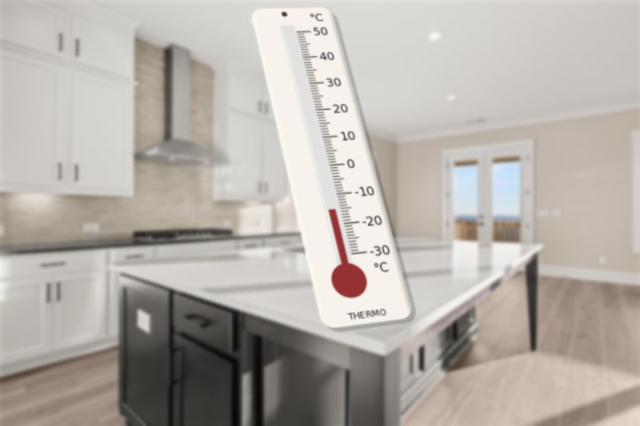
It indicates -15 °C
